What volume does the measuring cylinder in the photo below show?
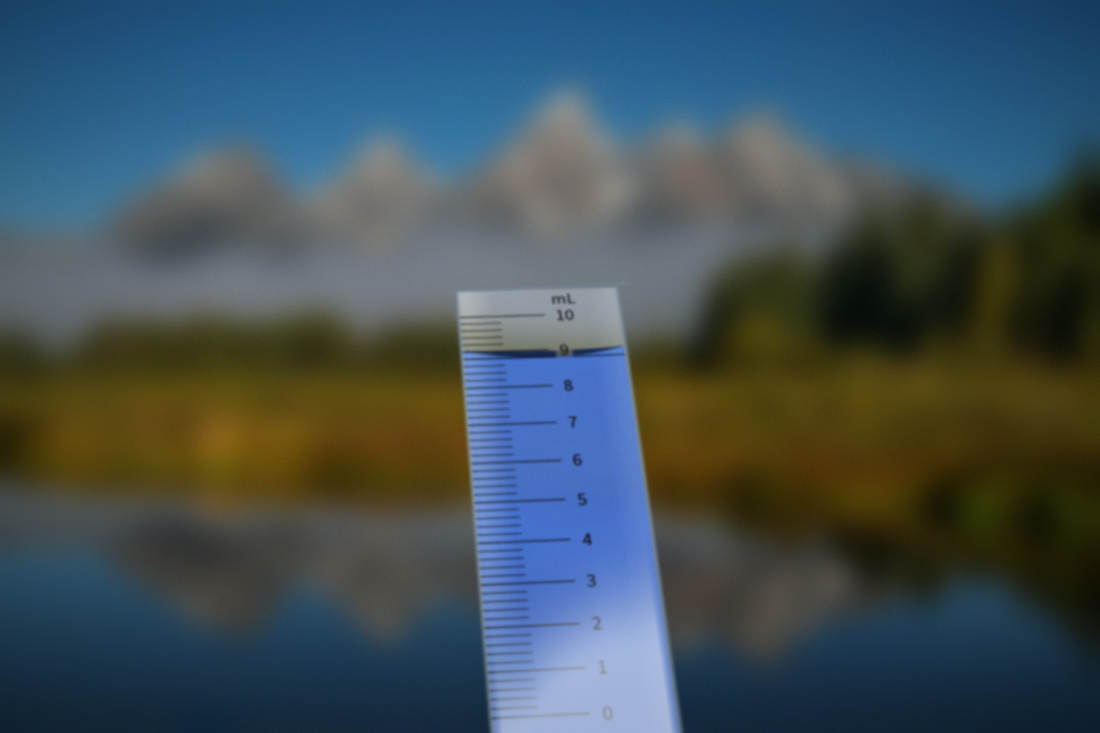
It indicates 8.8 mL
